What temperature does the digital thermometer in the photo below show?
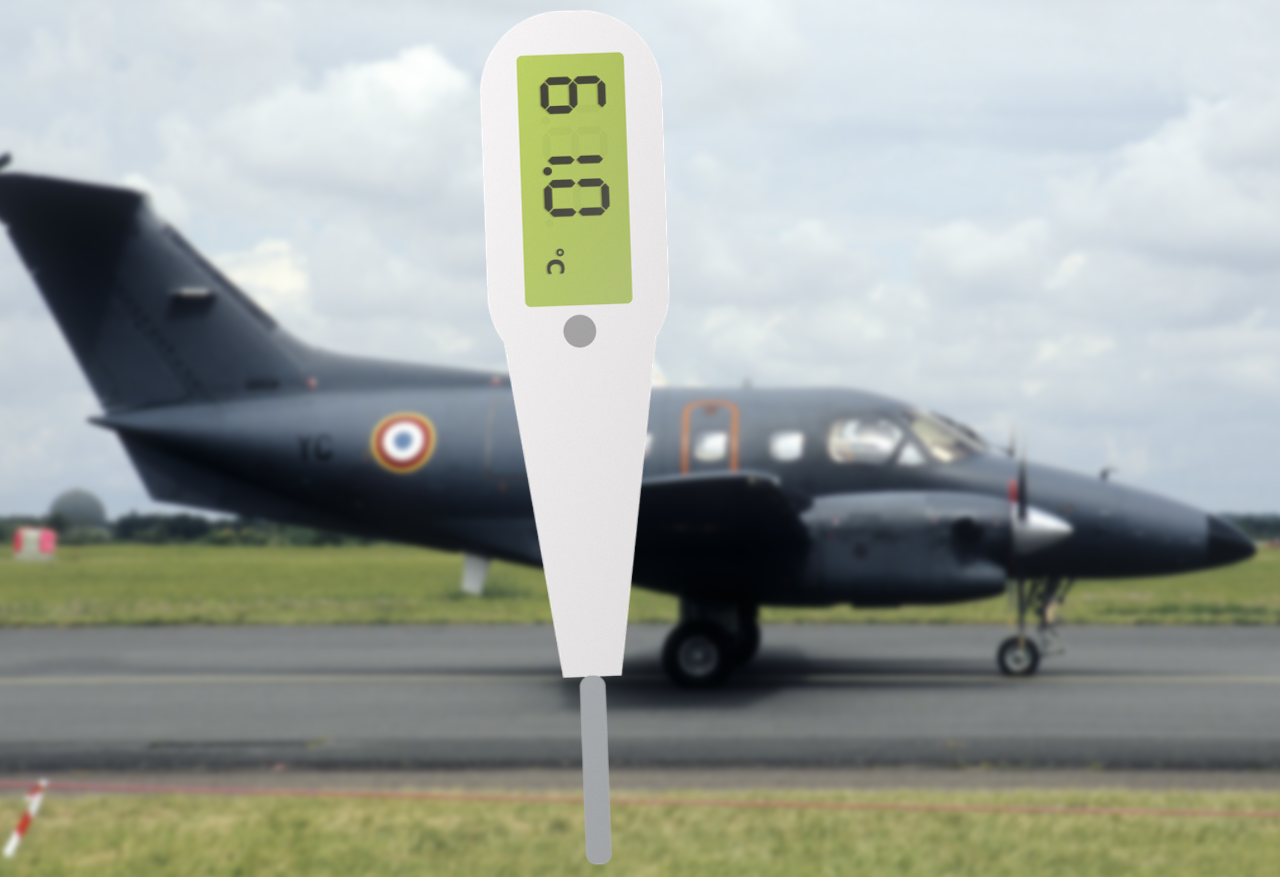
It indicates 61.0 °C
